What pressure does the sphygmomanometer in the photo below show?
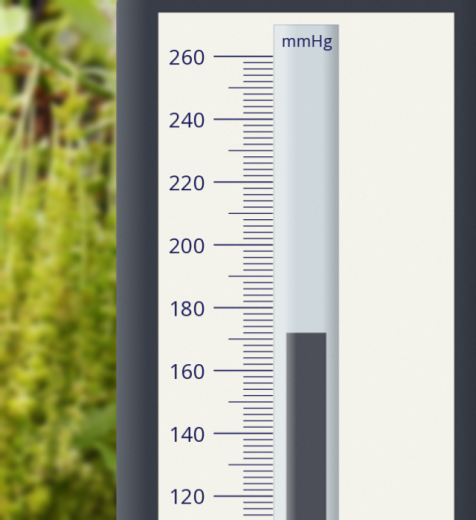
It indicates 172 mmHg
